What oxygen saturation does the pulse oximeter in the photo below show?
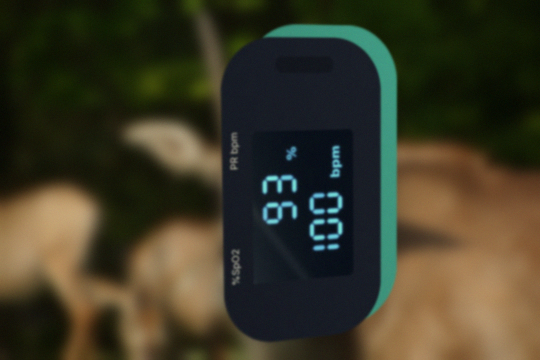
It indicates 93 %
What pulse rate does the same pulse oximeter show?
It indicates 100 bpm
